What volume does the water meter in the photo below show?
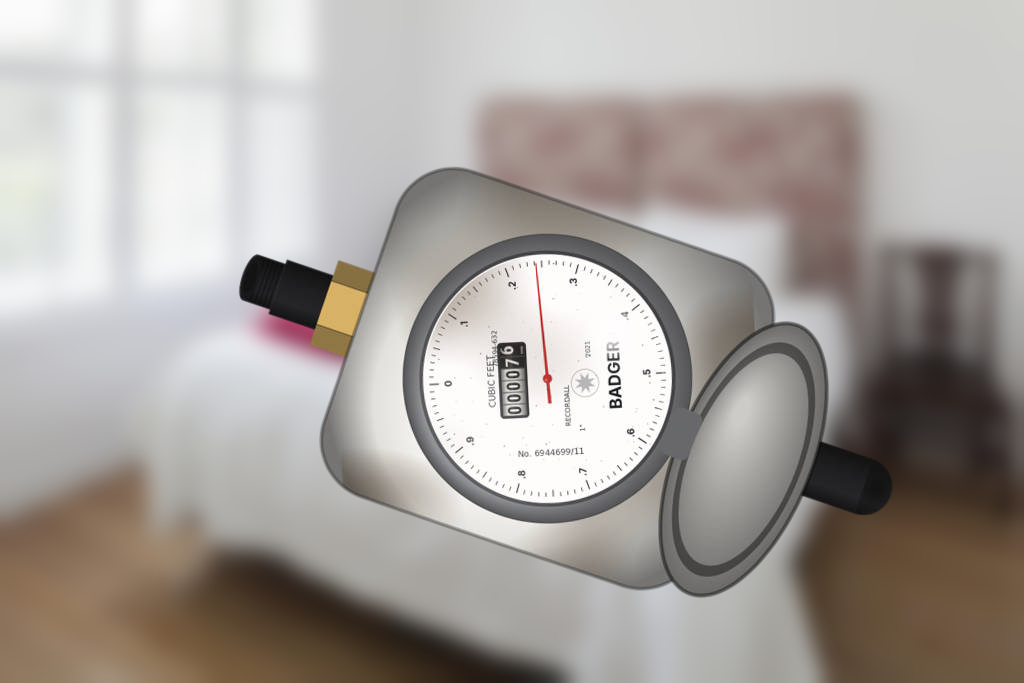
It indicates 76.24 ft³
